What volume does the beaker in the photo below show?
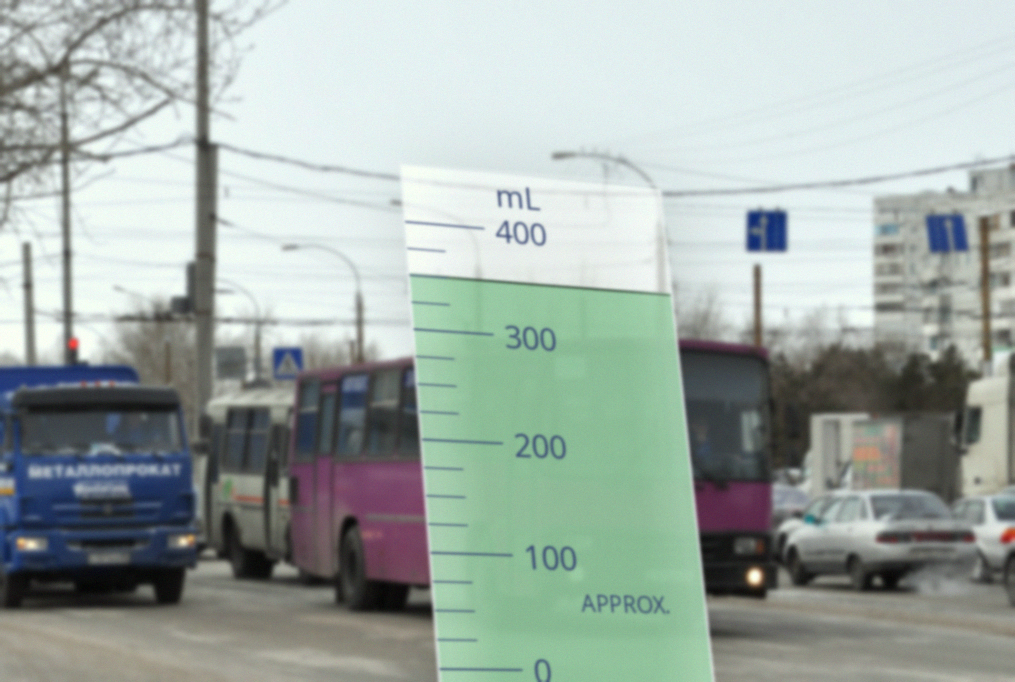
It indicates 350 mL
